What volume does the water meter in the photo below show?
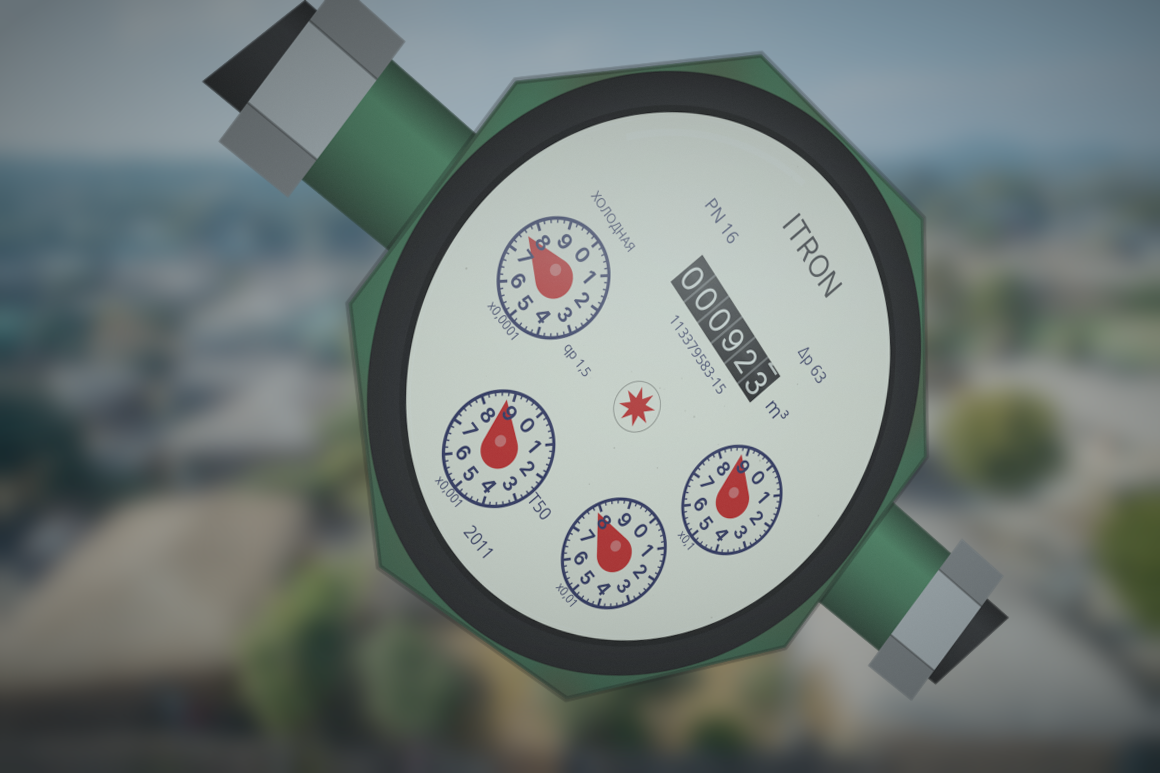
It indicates 922.8787 m³
